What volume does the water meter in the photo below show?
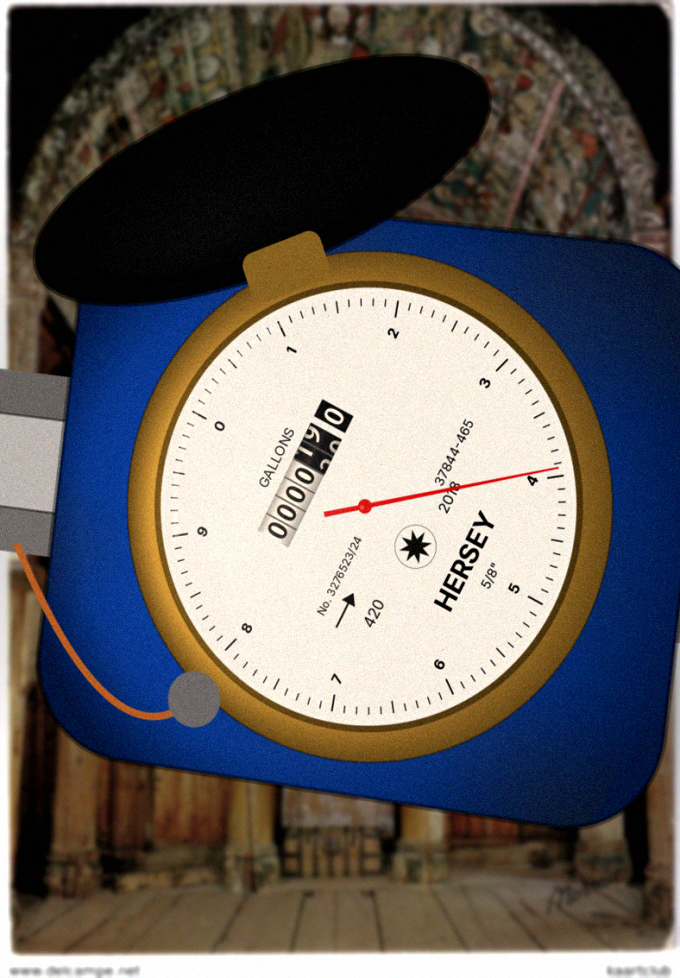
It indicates 193.9 gal
